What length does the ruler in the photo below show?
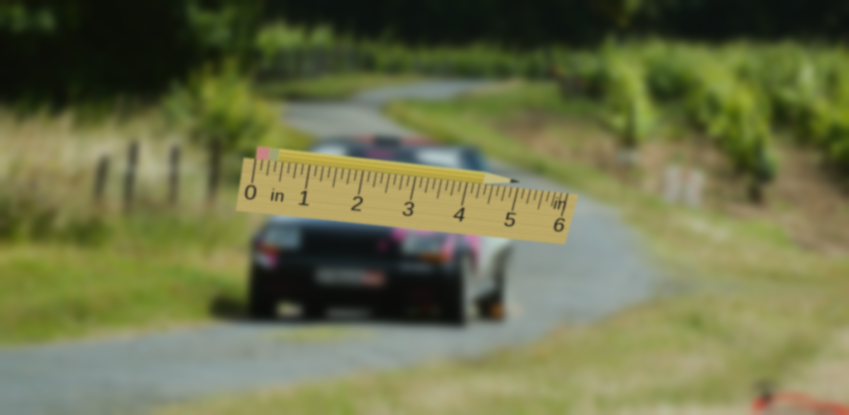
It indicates 5 in
